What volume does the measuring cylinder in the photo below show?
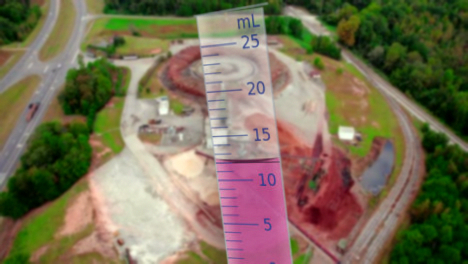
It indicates 12 mL
